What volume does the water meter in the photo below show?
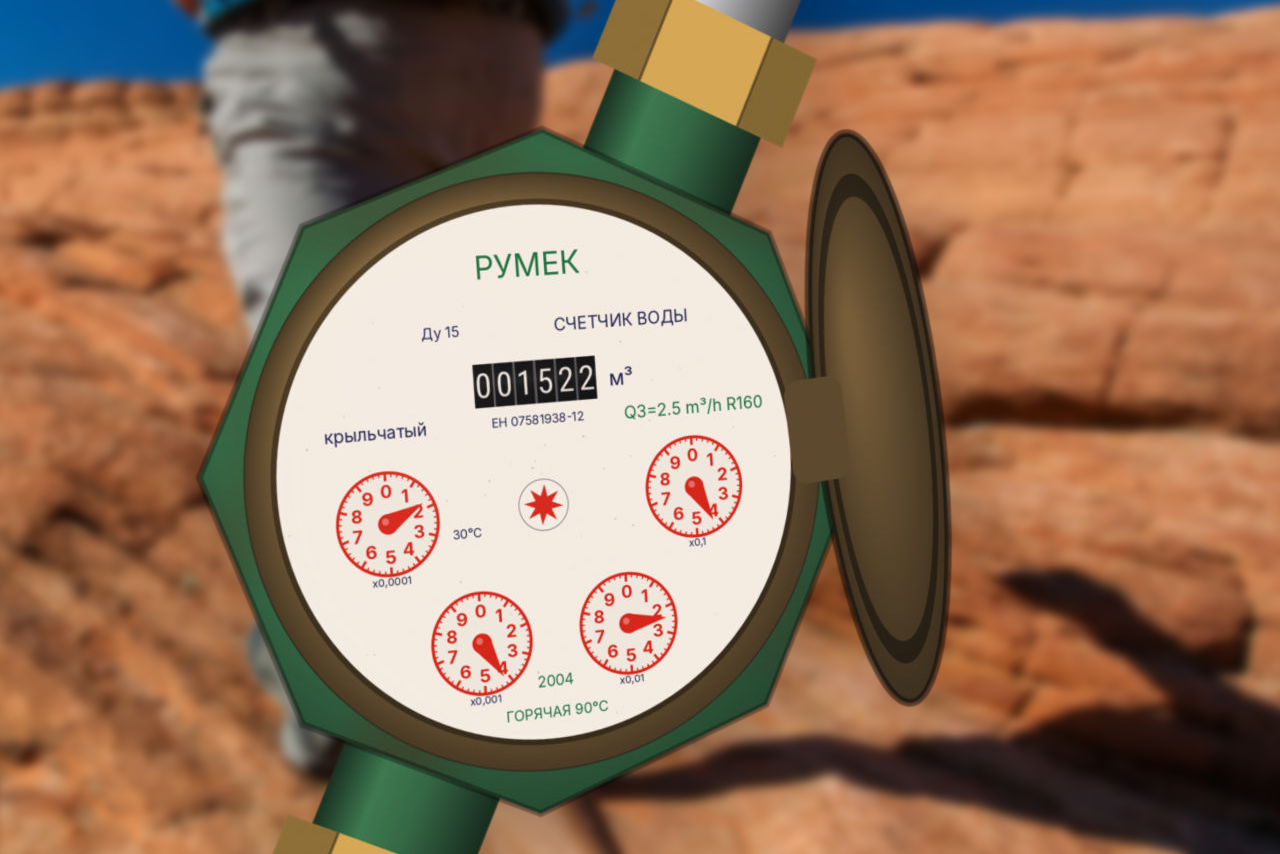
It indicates 1522.4241 m³
